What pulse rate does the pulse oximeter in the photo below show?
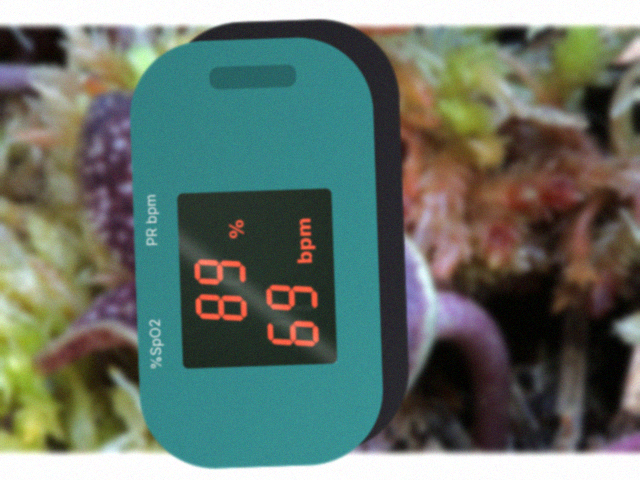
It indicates 69 bpm
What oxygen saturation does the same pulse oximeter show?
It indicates 89 %
